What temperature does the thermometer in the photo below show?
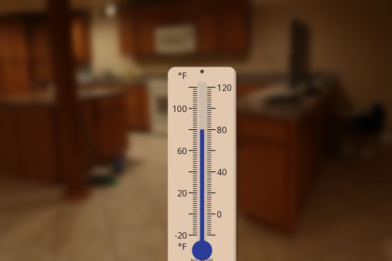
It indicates 80 °F
